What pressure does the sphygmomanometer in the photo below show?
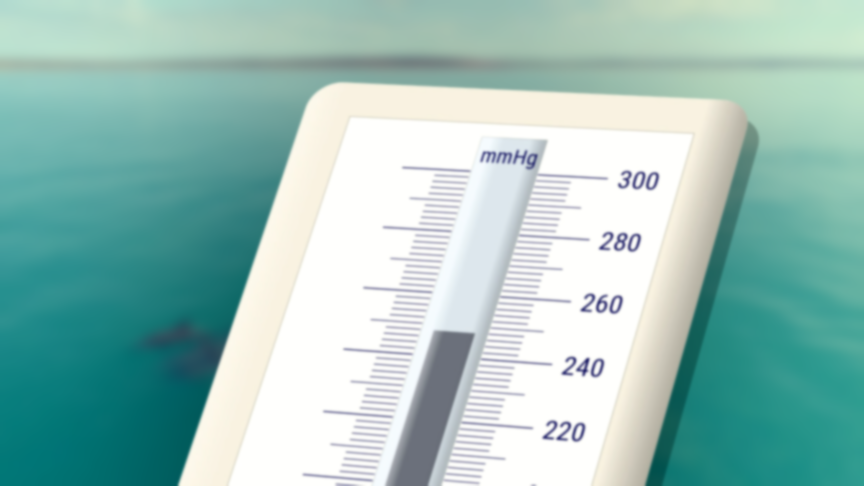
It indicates 248 mmHg
